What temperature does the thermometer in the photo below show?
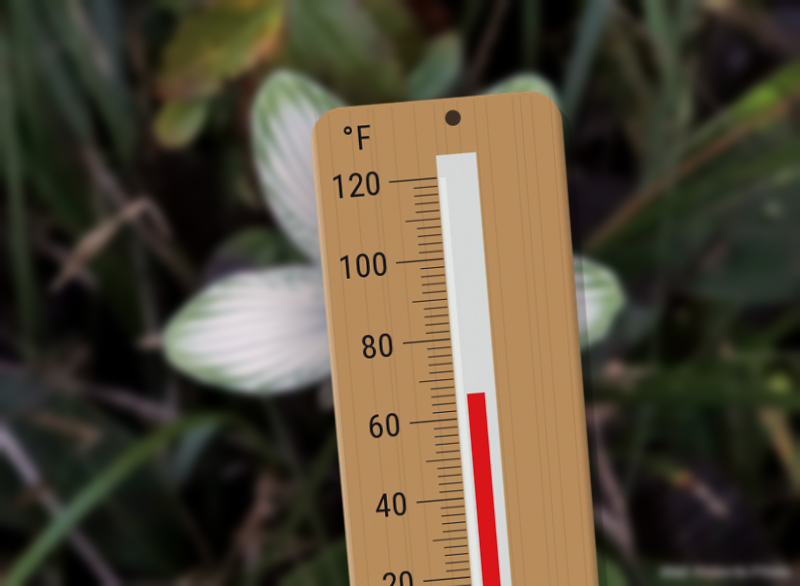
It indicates 66 °F
